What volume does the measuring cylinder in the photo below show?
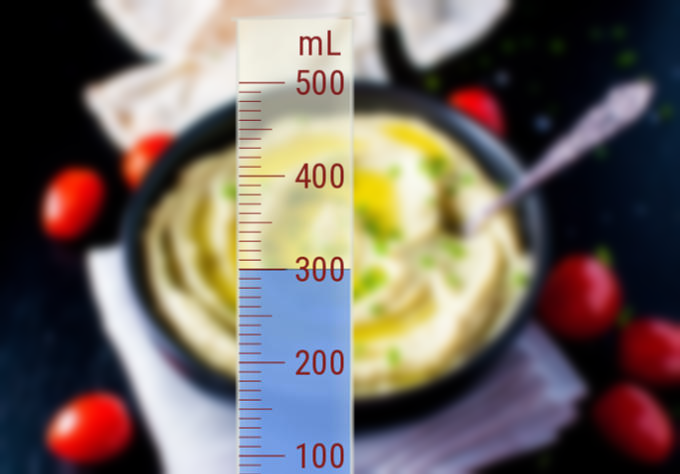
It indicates 300 mL
